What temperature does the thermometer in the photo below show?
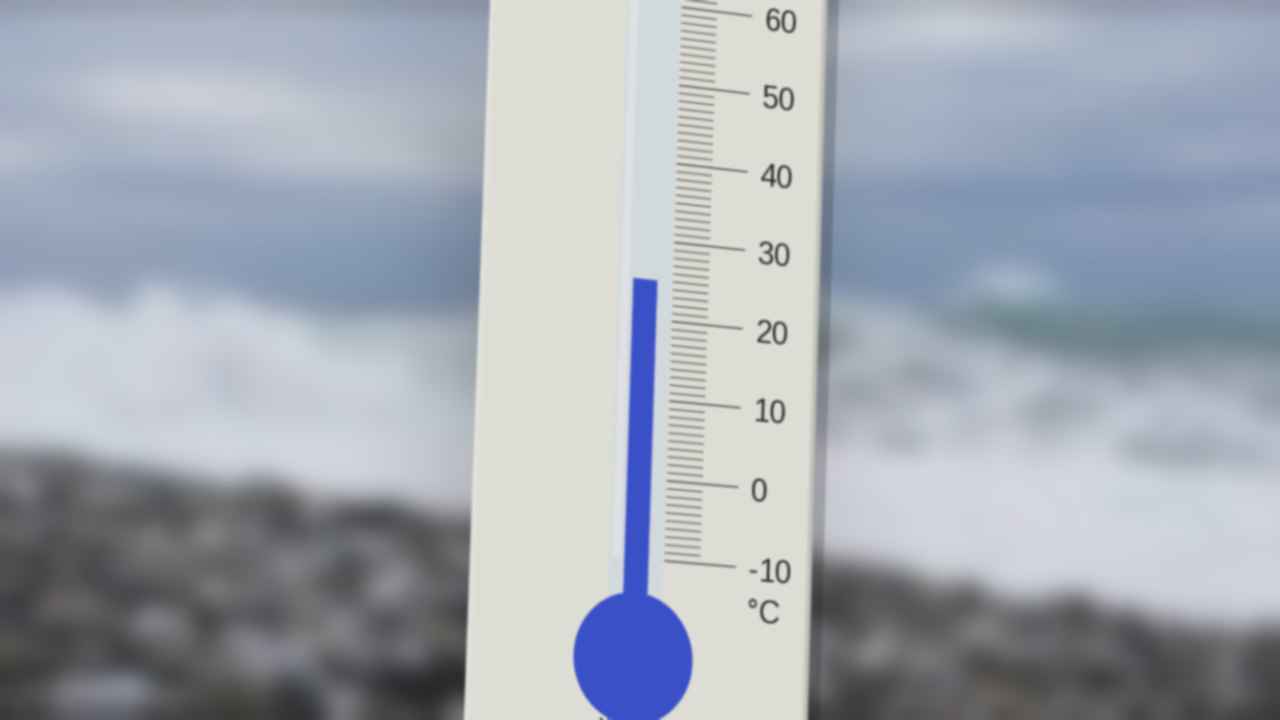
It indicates 25 °C
